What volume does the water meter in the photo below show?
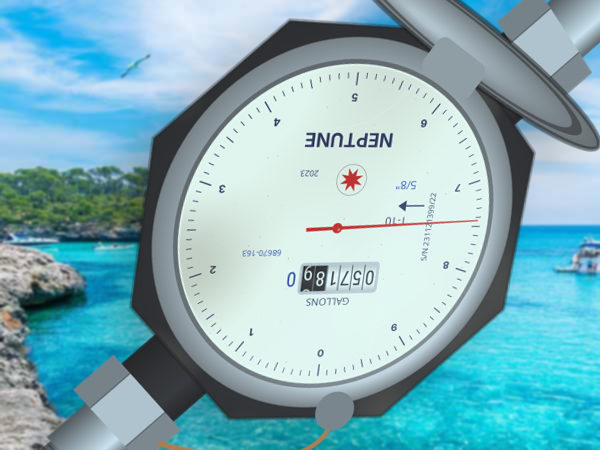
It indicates 571887.4 gal
